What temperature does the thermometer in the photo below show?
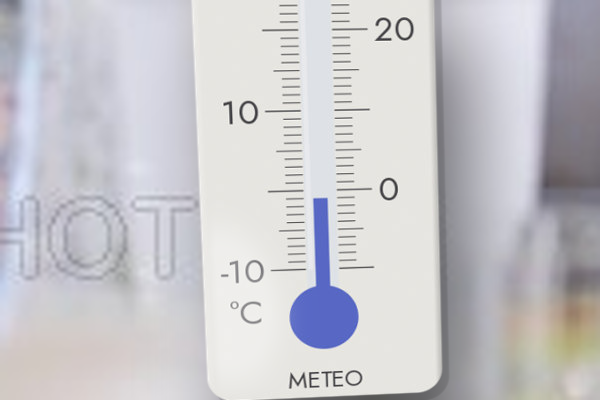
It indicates -1 °C
